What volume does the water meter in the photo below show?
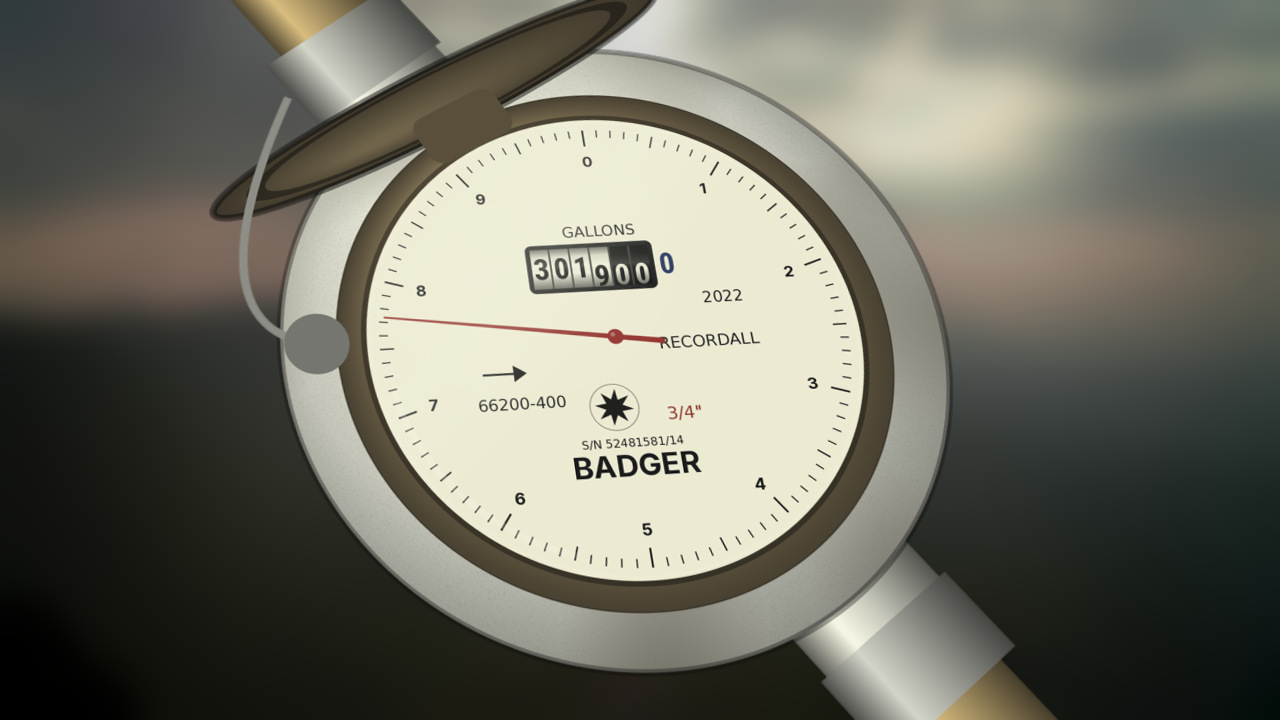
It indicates 3018997.7 gal
